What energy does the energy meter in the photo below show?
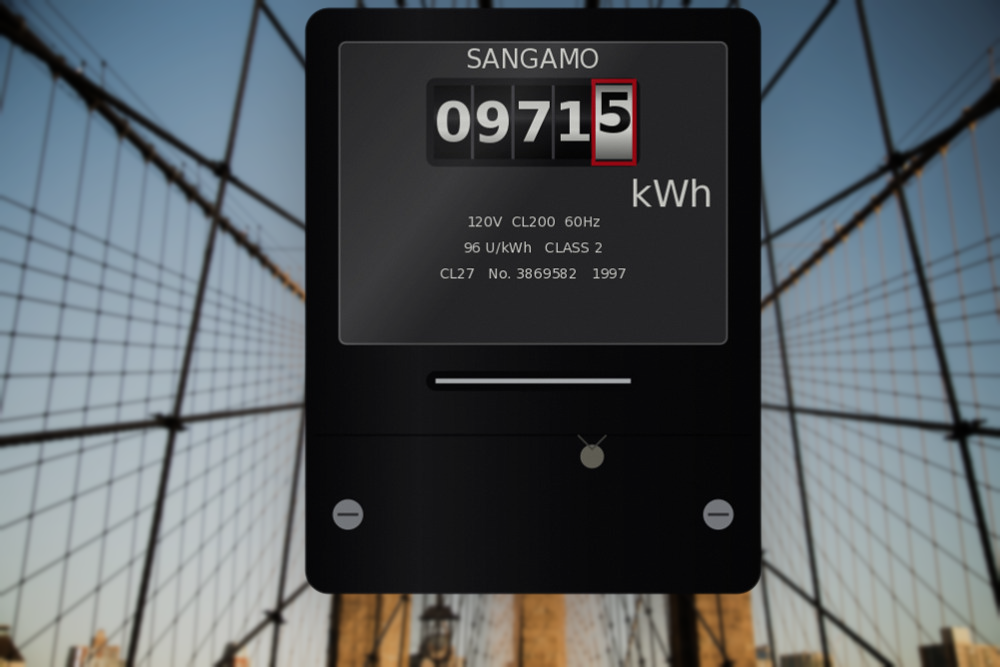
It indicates 971.5 kWh
